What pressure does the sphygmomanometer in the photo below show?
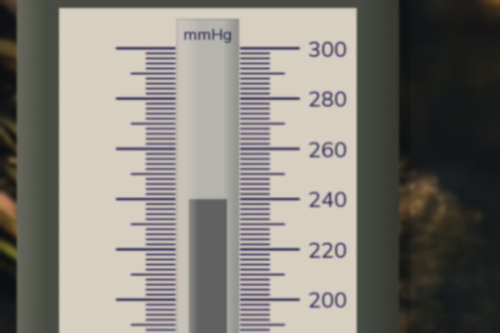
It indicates 240 mmHg
